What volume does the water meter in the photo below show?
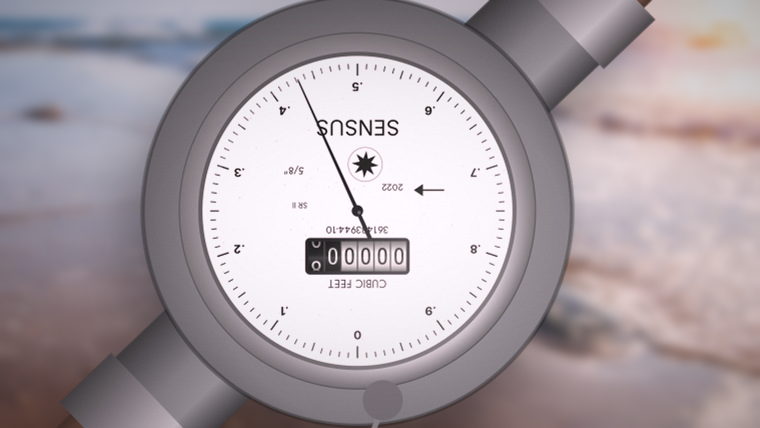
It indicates 8.43 ft³
